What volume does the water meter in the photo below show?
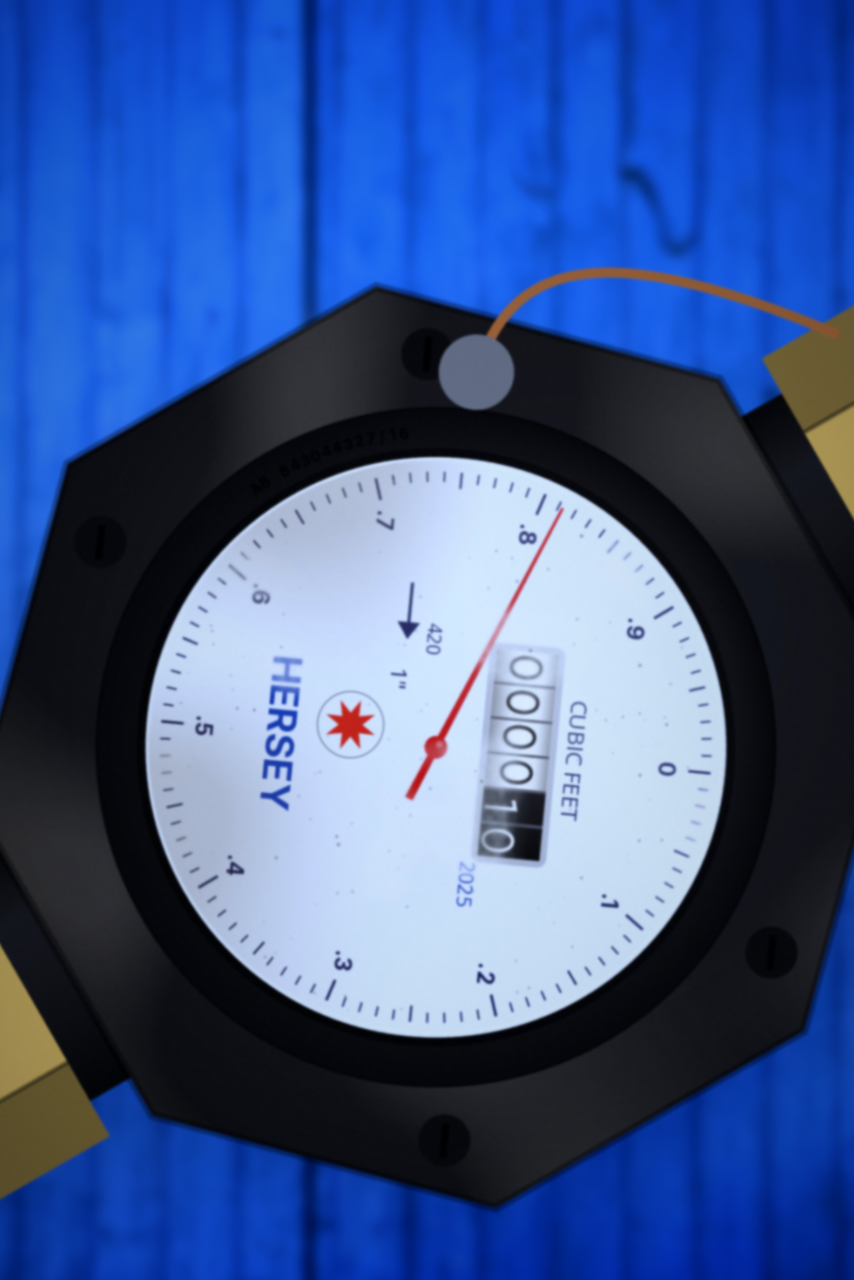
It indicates 9.81 ft³
